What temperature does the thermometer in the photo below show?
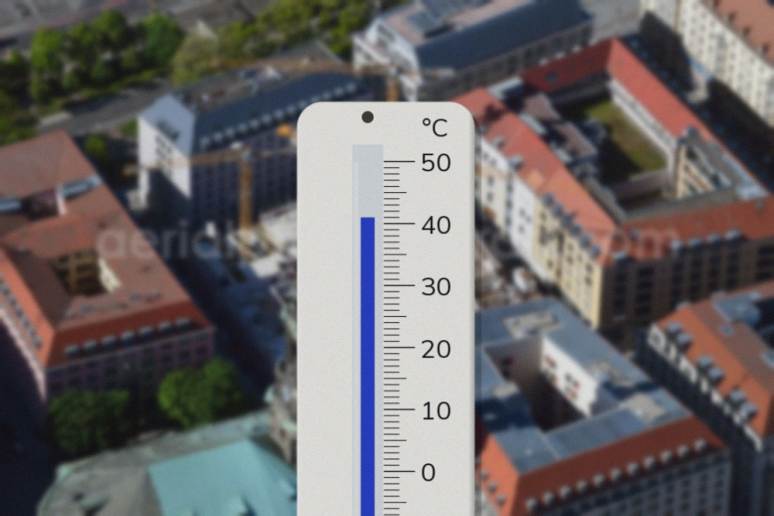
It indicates 41 °C
